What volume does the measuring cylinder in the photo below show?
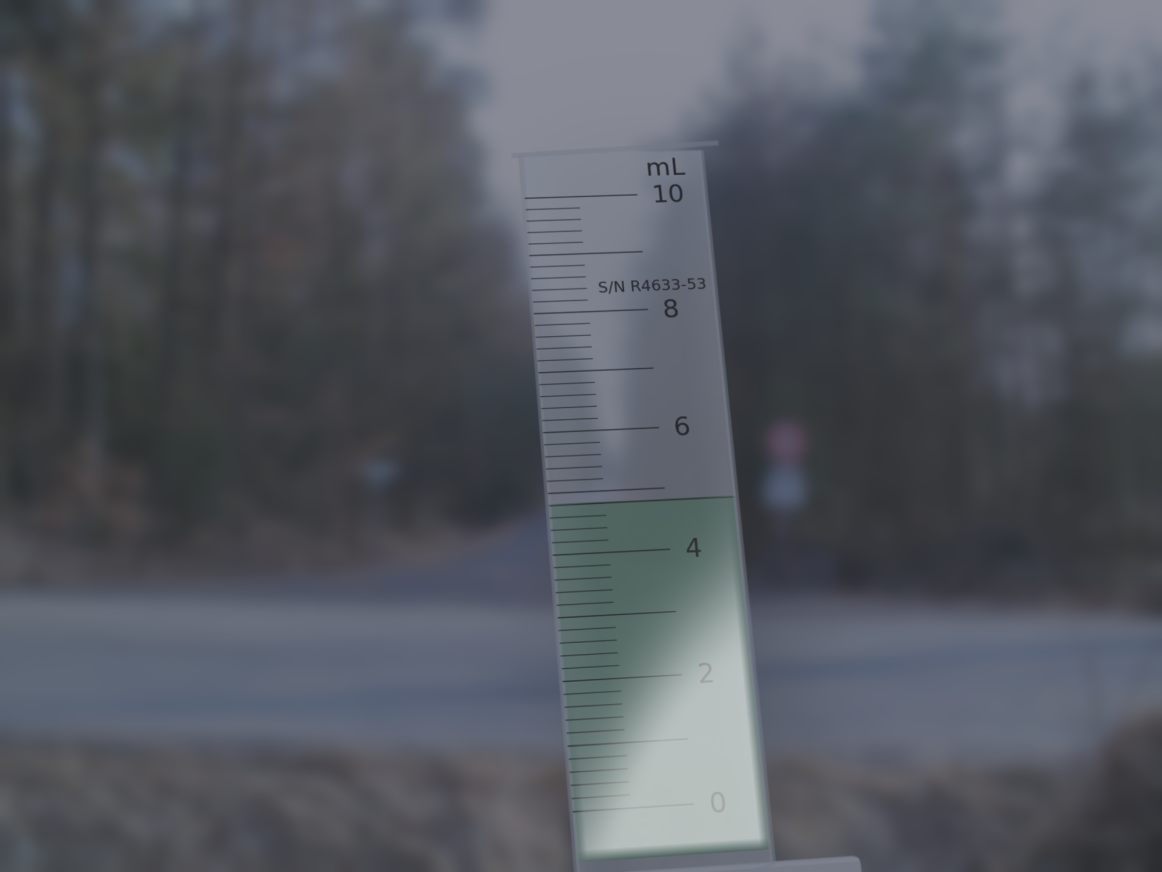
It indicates 4.8 mL
